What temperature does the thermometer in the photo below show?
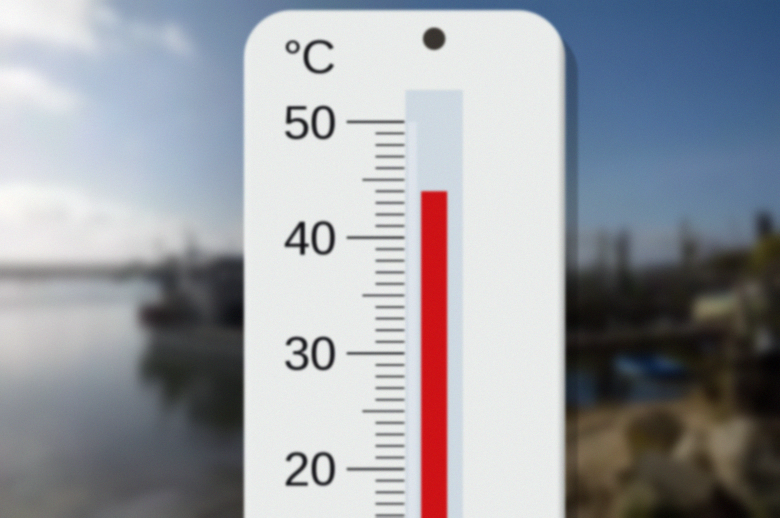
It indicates 44 °C
